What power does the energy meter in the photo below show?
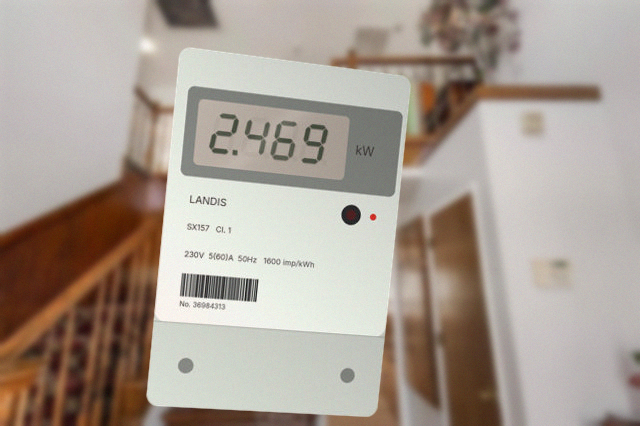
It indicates 2.469 kW
